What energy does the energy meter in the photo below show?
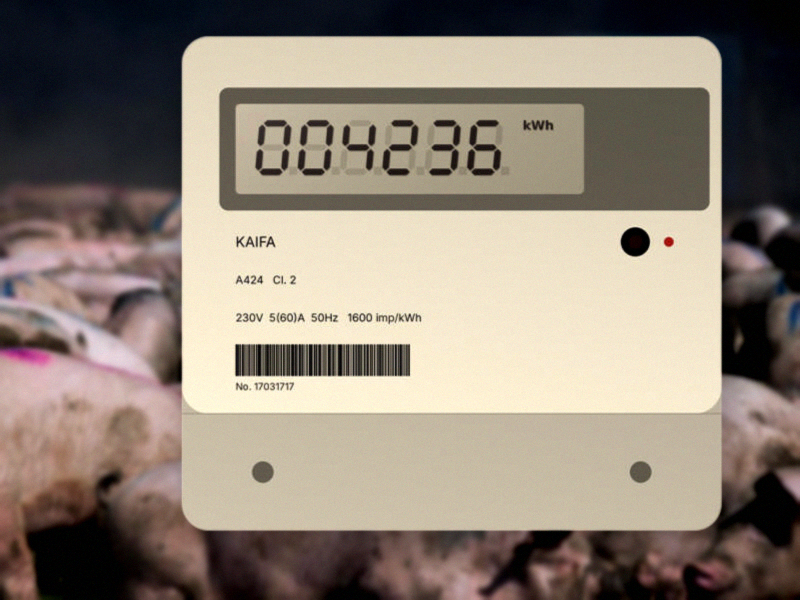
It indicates 4236 kWh
